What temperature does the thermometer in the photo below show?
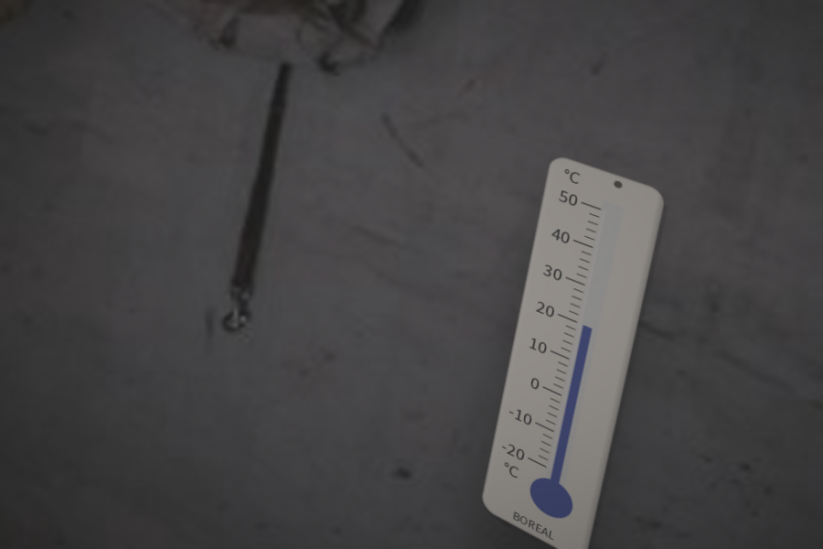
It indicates 20 °C
